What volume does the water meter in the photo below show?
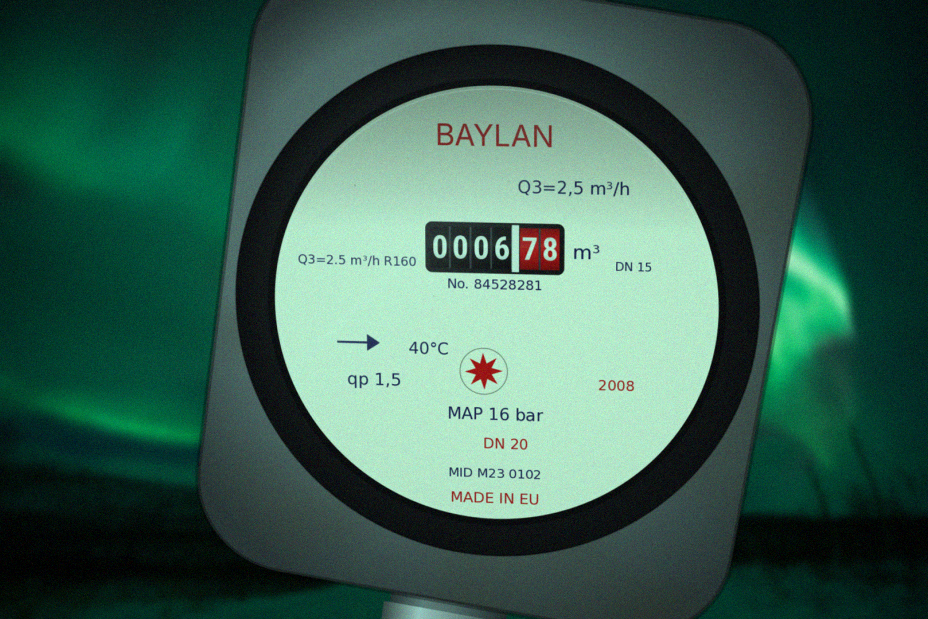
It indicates 6.78 m³
